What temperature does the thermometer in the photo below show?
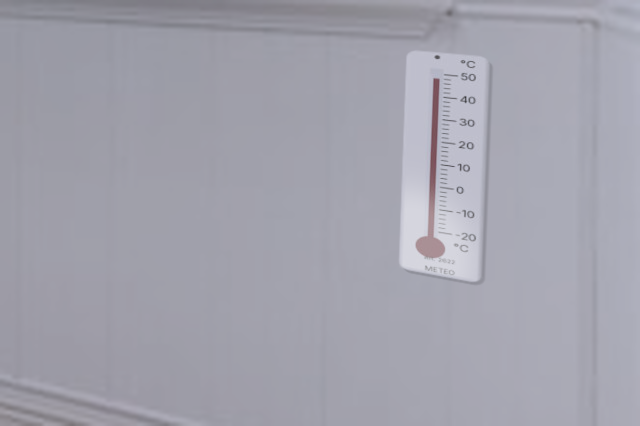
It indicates 48 °C
